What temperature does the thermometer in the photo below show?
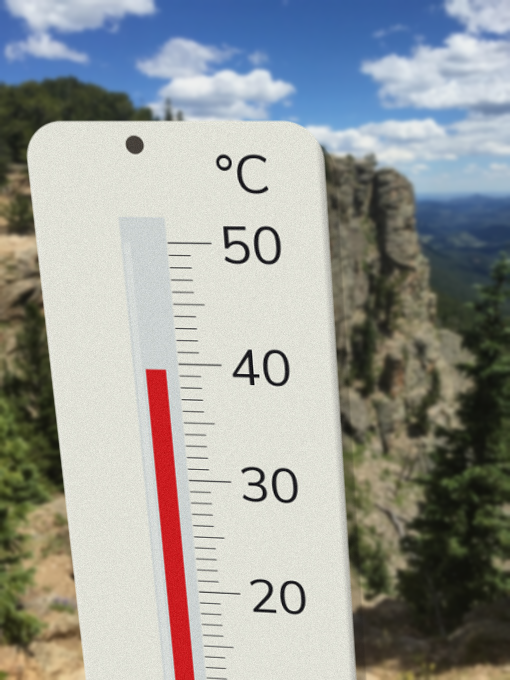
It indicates 39.5 °C
